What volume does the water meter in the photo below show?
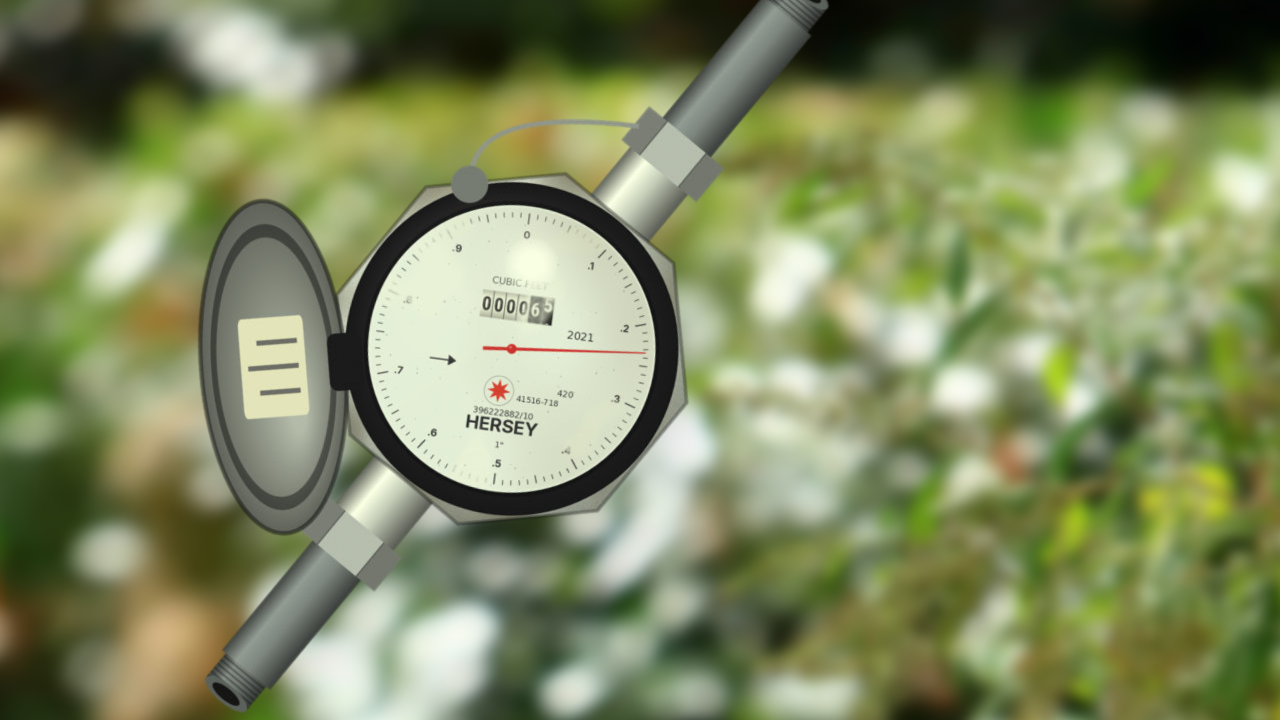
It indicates 65.23 ft³
